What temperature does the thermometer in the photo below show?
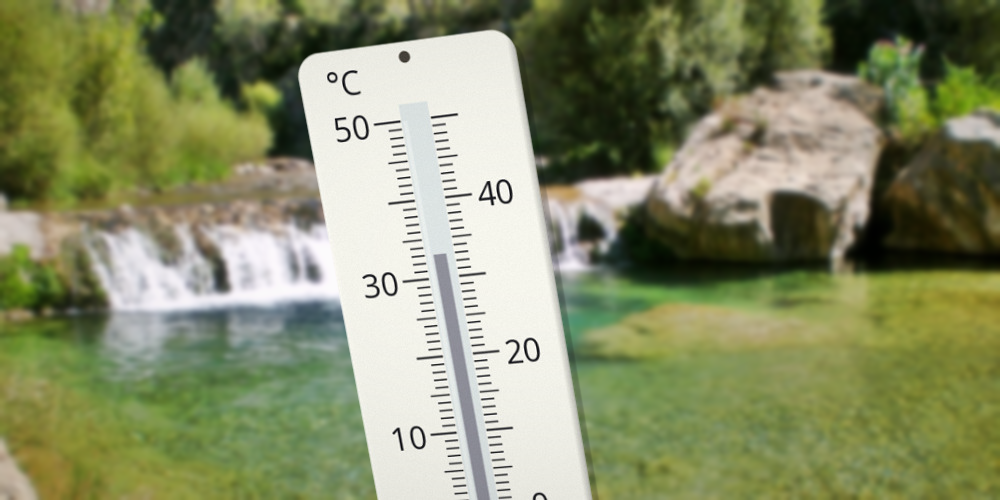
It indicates 33 °C
